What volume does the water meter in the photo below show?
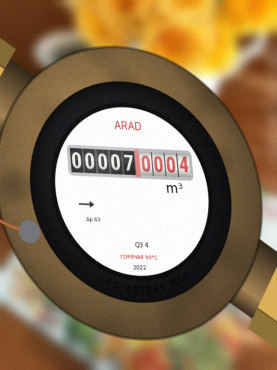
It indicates 7.0004 m³
